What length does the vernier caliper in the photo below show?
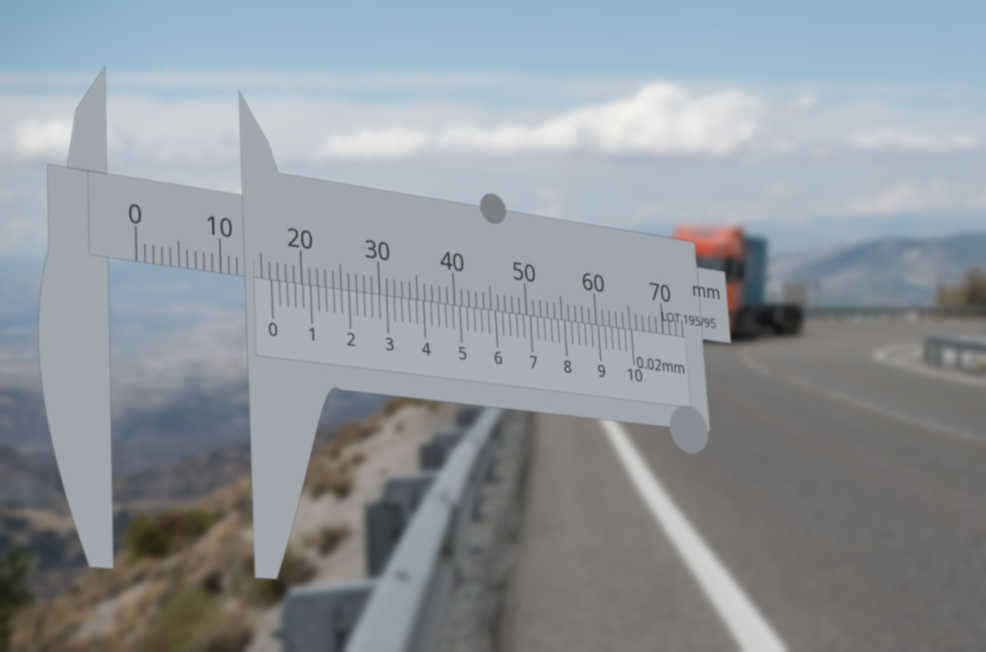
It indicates 16.2 mm
